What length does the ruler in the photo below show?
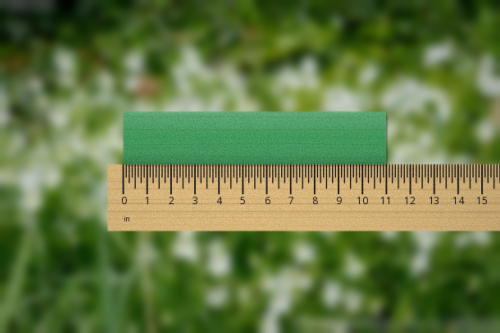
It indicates 11 in
